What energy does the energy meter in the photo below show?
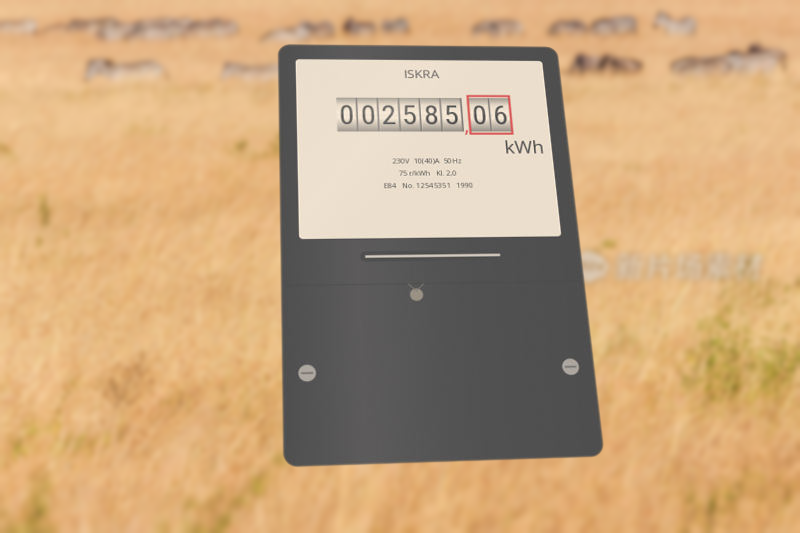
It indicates 2585.06 kWh
